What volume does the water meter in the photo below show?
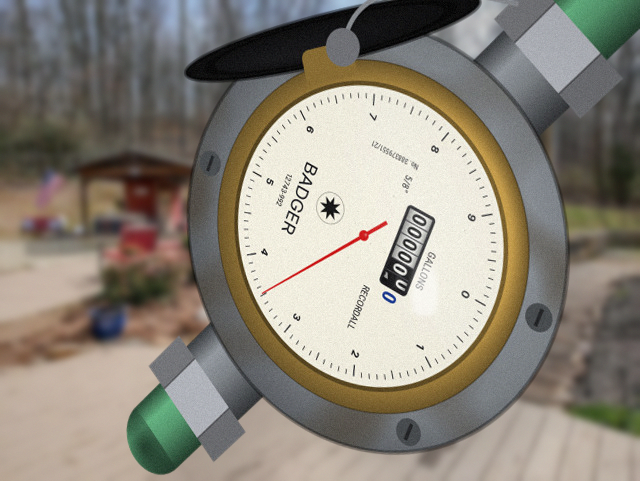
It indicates 3.5 gal
